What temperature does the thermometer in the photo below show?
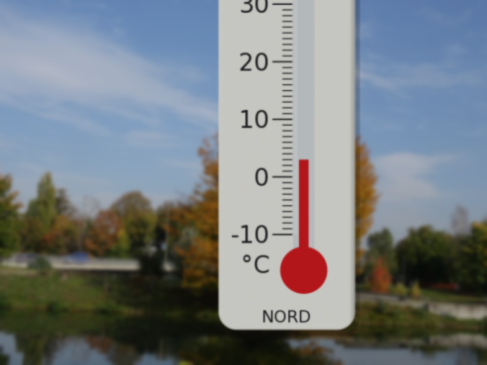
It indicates 3 °C
